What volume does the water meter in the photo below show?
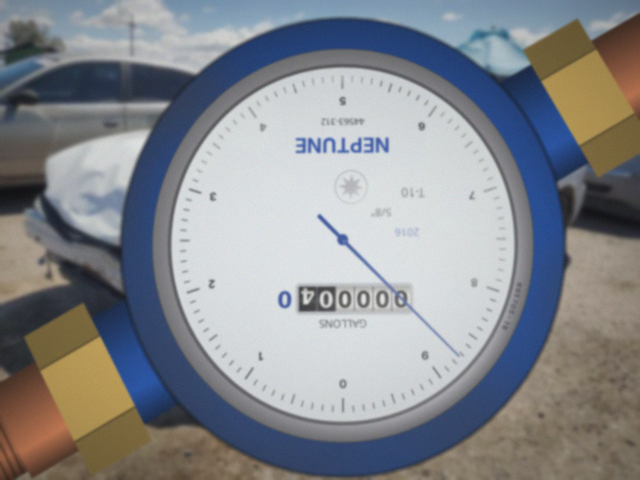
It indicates 38.7 gal
